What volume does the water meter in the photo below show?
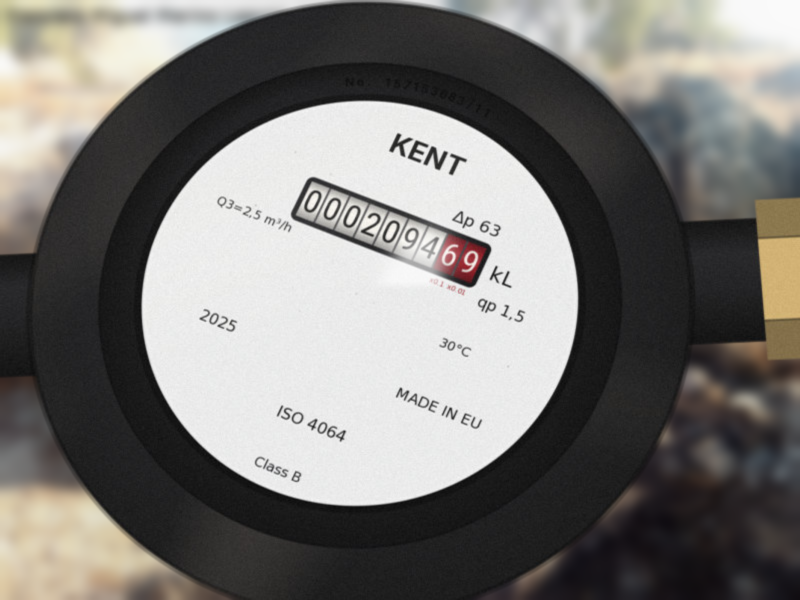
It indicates 2094.69 kL
